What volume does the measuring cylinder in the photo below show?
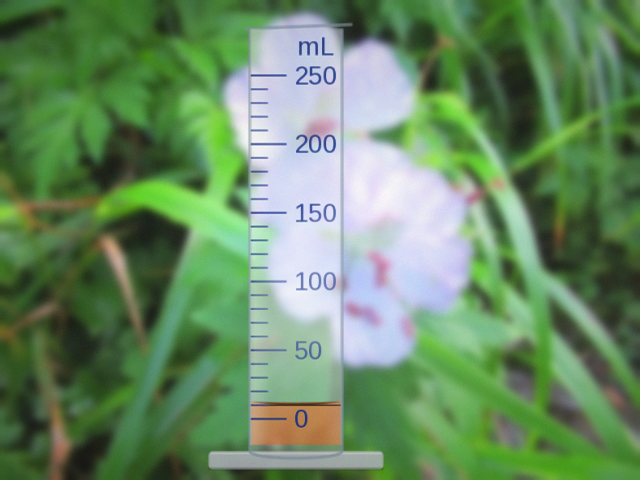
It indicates 10 mL
